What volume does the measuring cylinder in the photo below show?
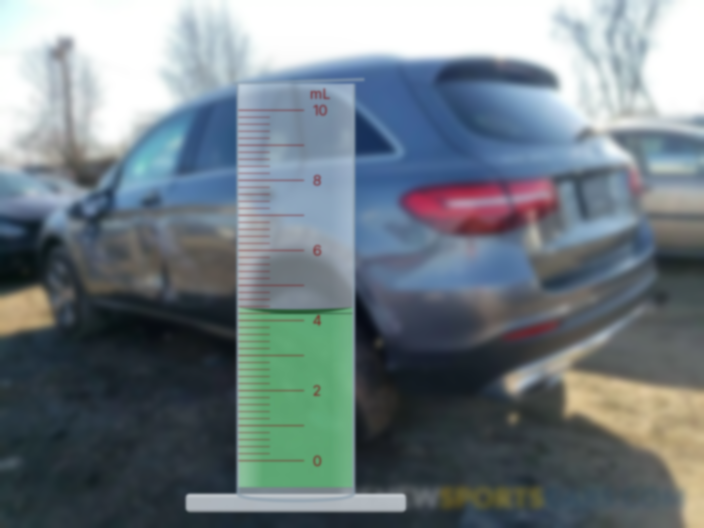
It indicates 4.2 mL
